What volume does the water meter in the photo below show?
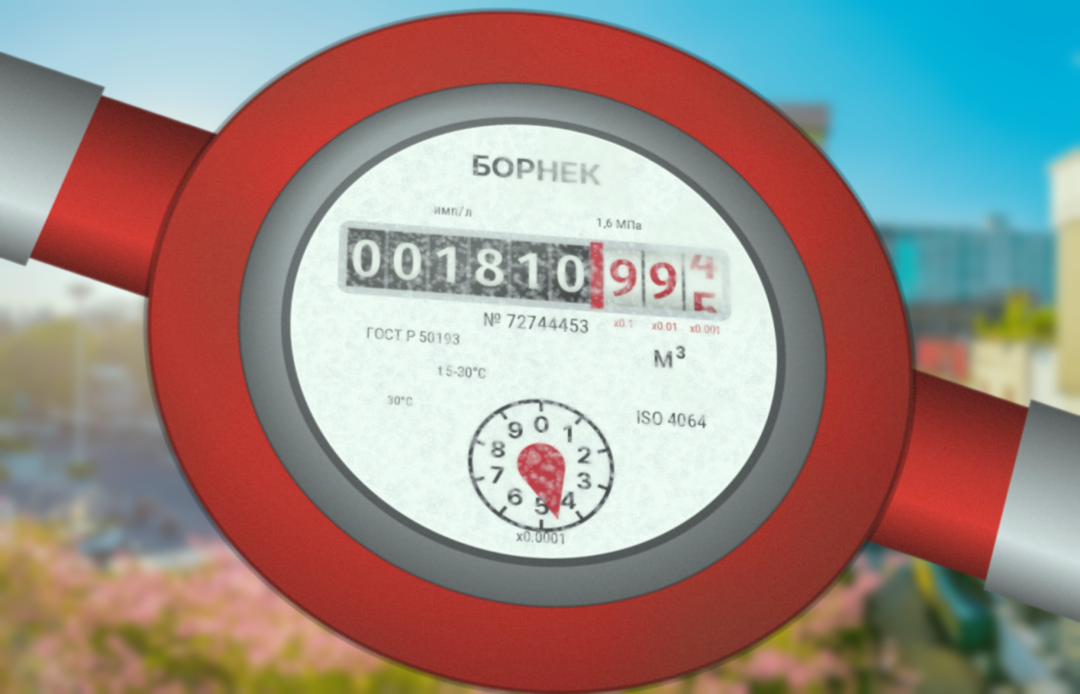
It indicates 1810.9944 m³
